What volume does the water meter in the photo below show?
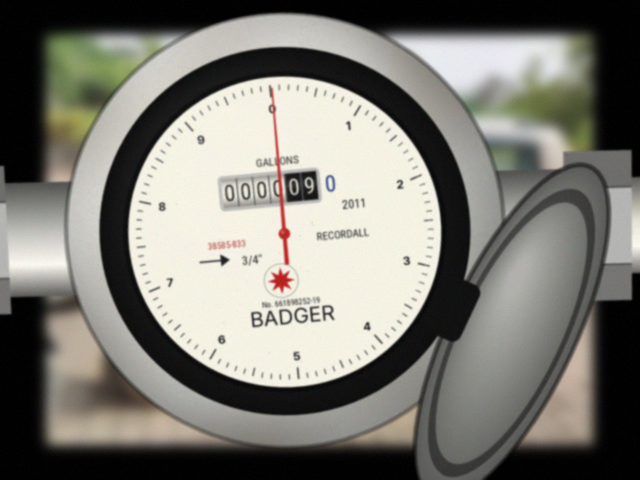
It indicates 90.0 gal
